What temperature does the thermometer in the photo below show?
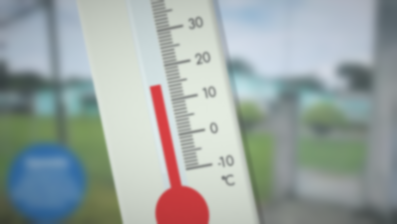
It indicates 15 °C
